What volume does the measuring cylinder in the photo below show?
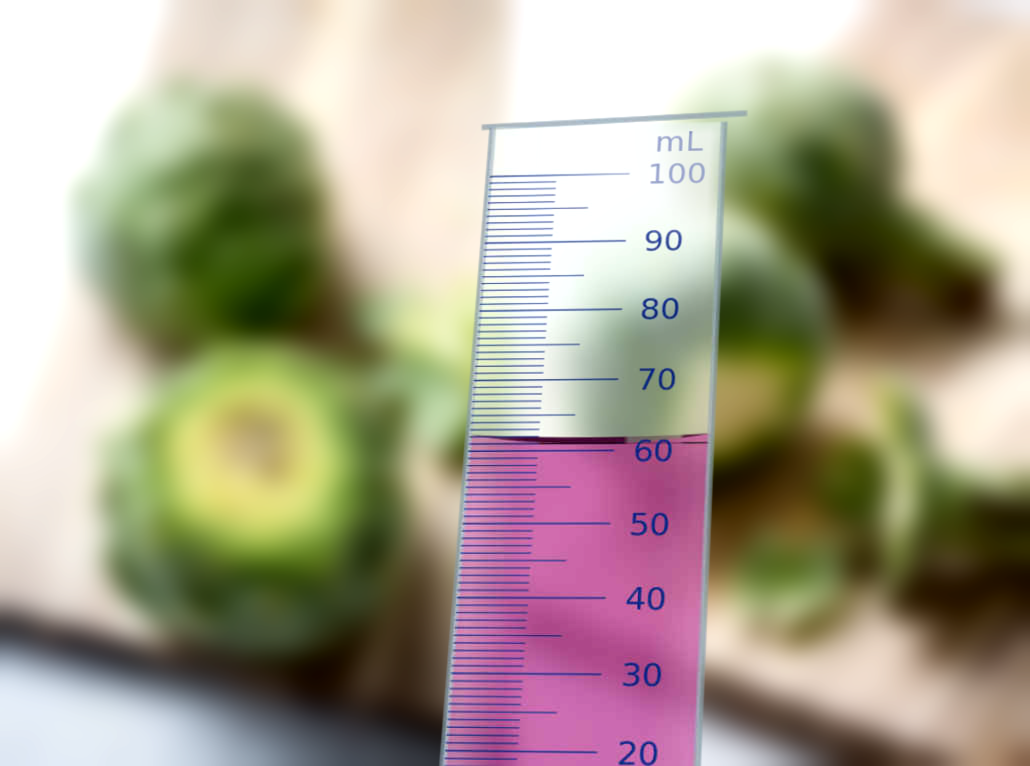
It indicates 61 mL
